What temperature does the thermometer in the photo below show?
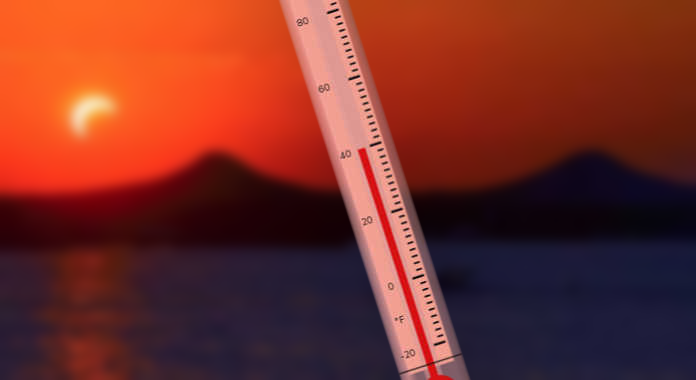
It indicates 40 °F
